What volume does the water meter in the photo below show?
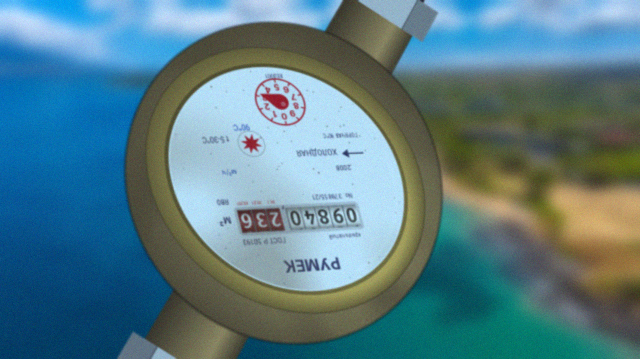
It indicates 9840.2363 m³
